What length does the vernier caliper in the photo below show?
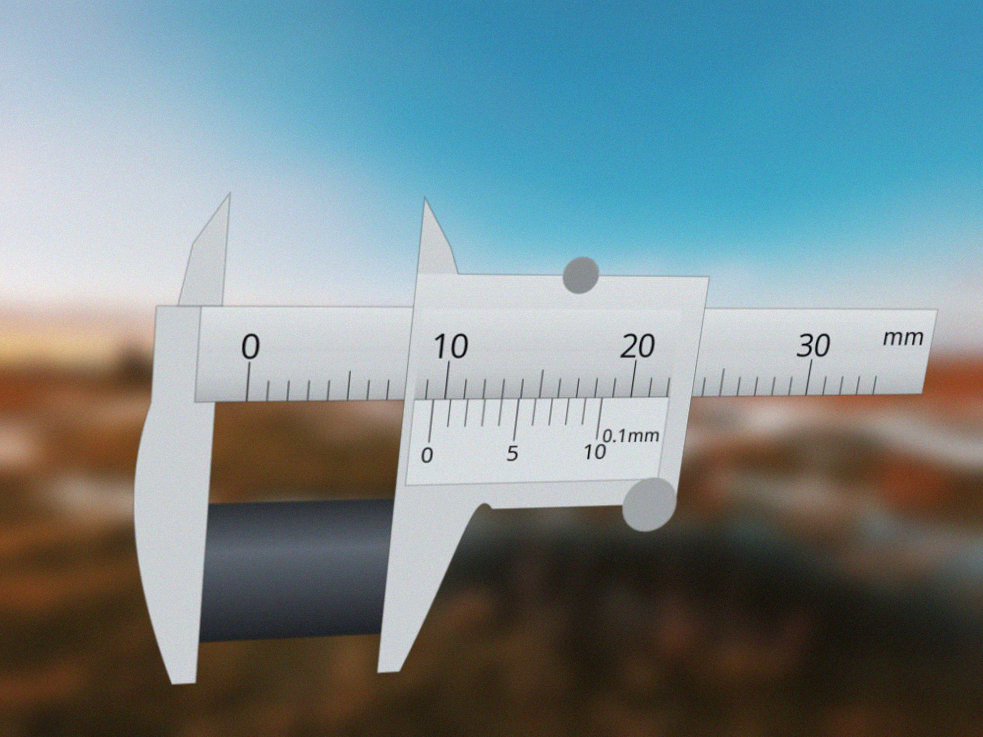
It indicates 9.4 mm
